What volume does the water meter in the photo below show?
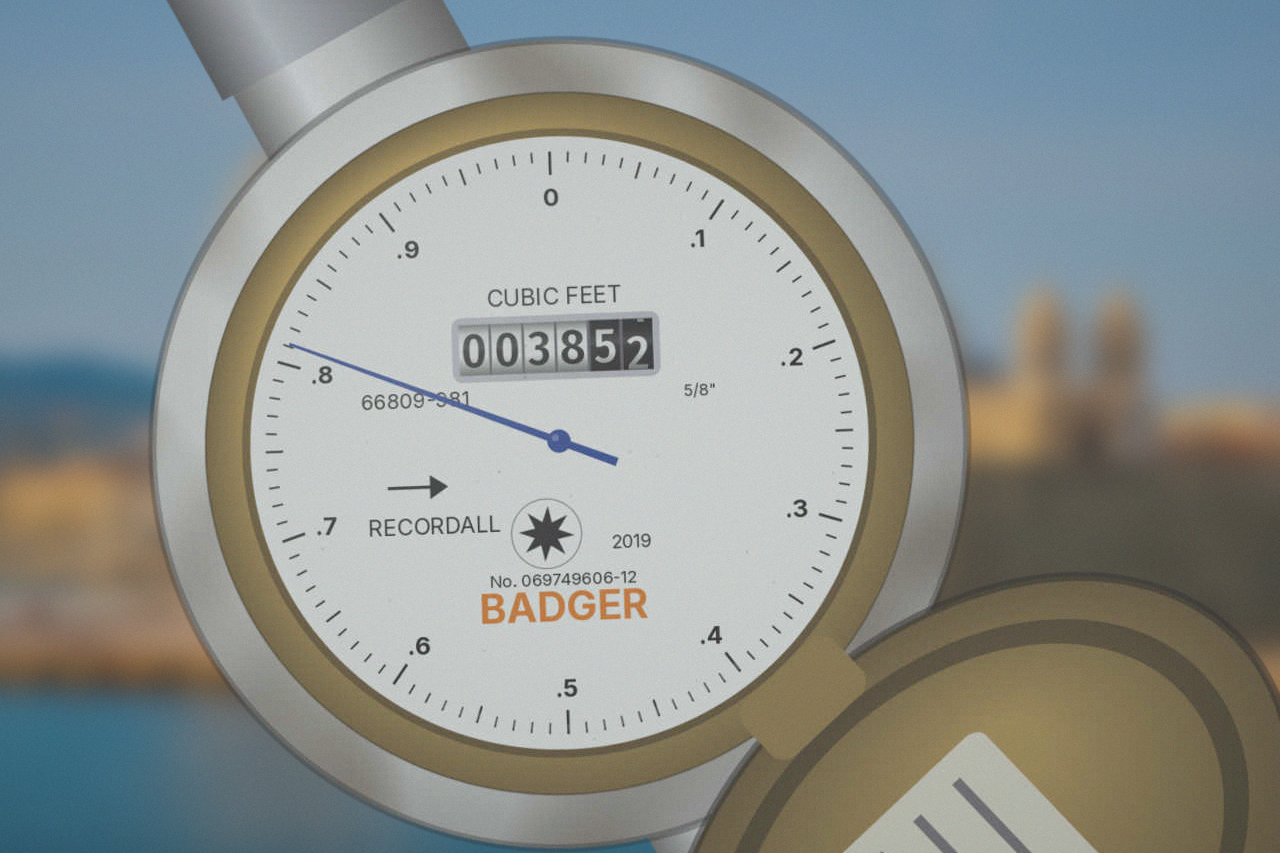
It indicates 3851.81 ft³
